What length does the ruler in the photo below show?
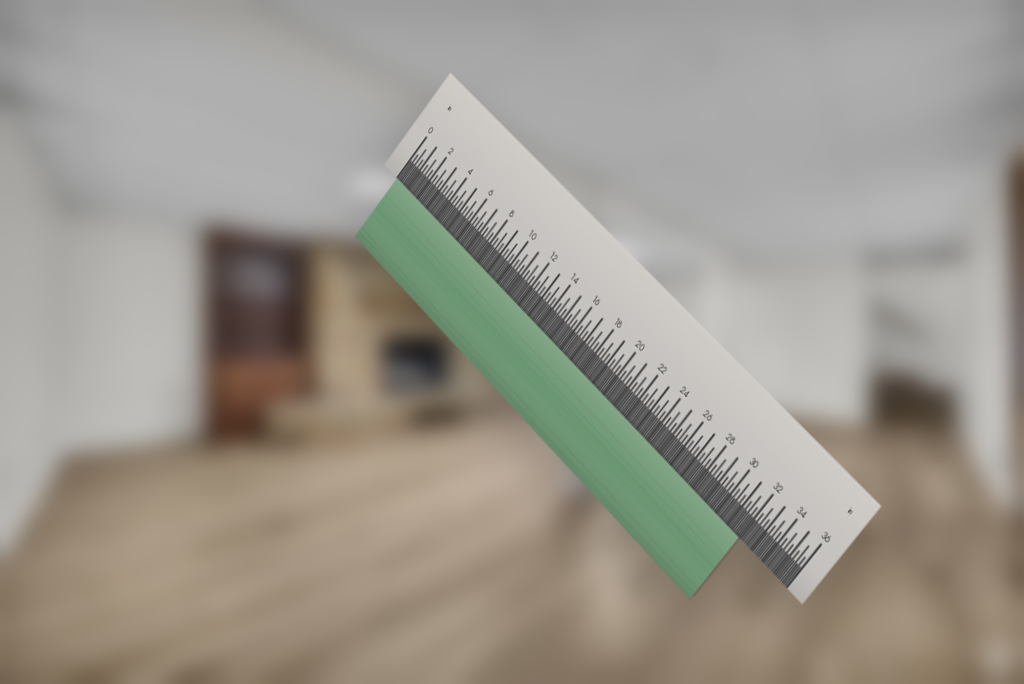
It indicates 32 in
